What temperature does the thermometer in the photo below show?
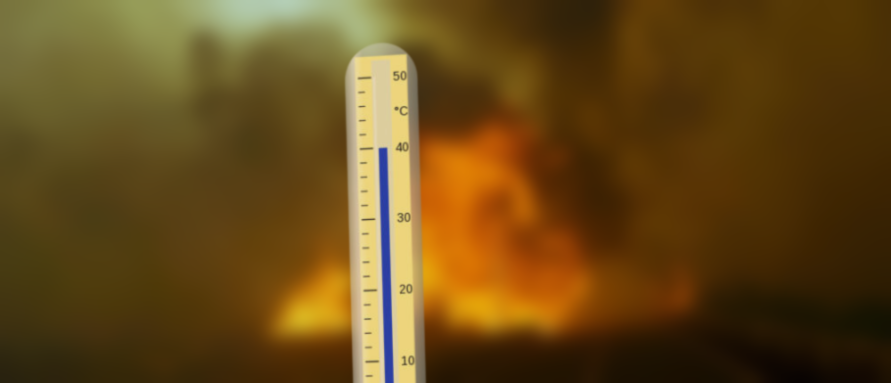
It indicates 40 °C
